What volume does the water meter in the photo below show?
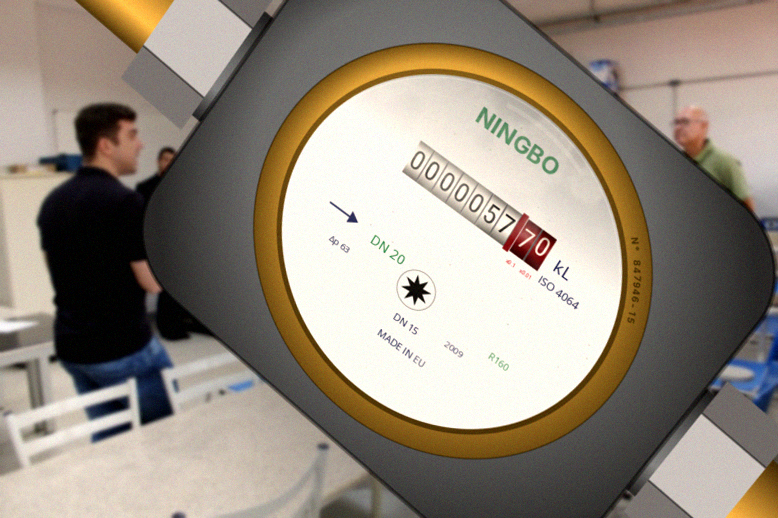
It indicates 57.70 kL
